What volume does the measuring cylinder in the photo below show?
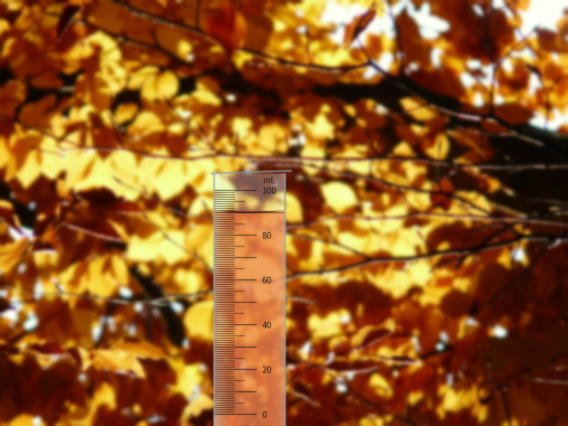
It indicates 90 mL
